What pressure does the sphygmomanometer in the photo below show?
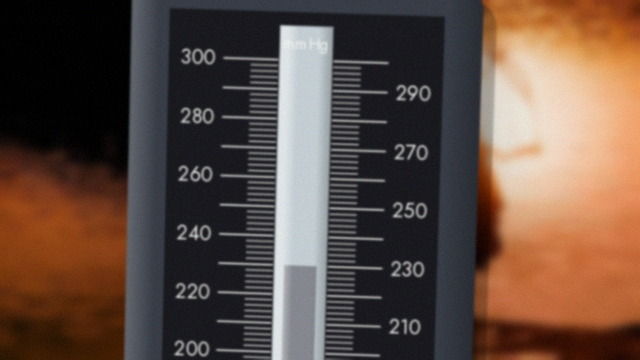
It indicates 230 mmHg
